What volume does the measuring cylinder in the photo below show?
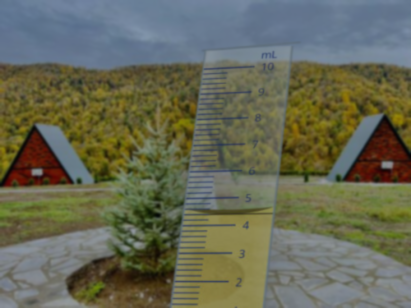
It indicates 4.4 mL
